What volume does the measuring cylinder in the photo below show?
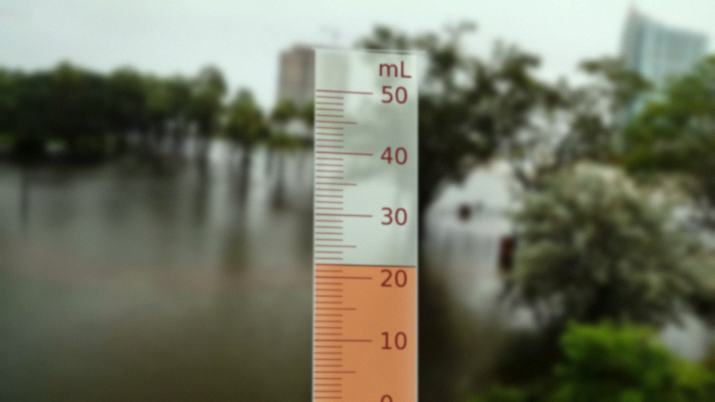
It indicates 22 mL
